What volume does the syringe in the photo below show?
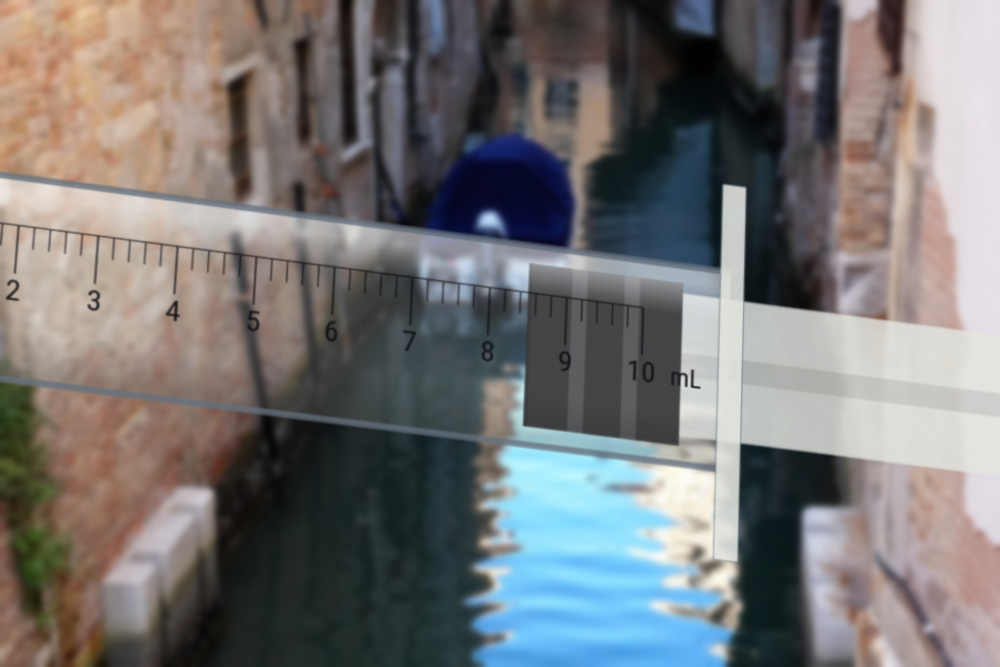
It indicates 8.5 mL
